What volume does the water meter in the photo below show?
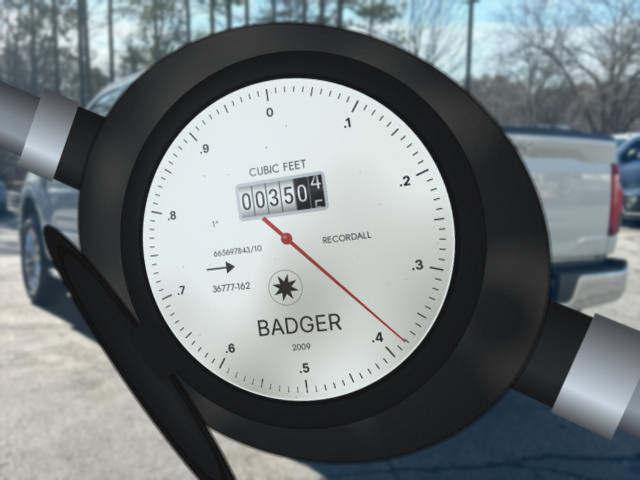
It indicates 3504.38 ft³
